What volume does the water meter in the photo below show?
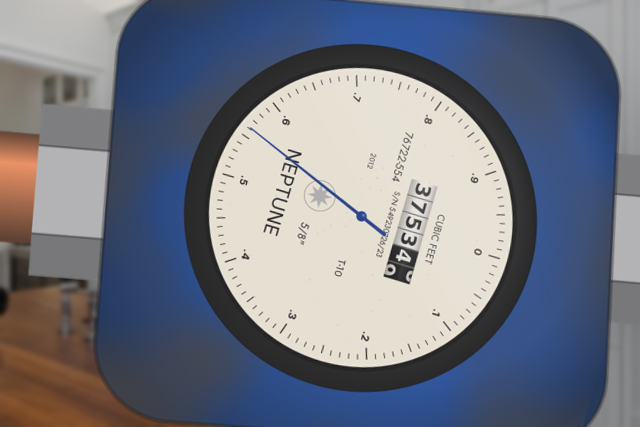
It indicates 375348.56 ft³
